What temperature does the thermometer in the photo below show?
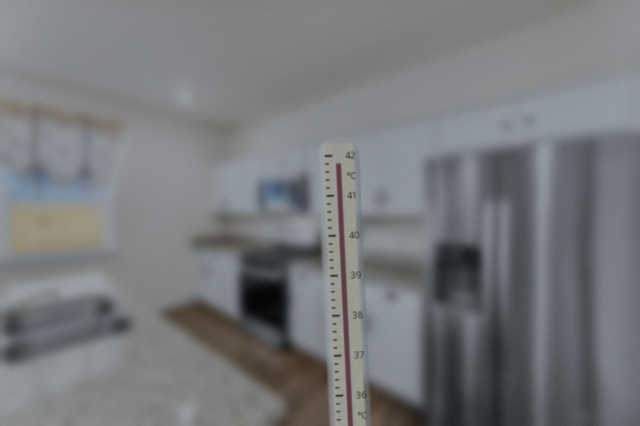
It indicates 41.8 °C
